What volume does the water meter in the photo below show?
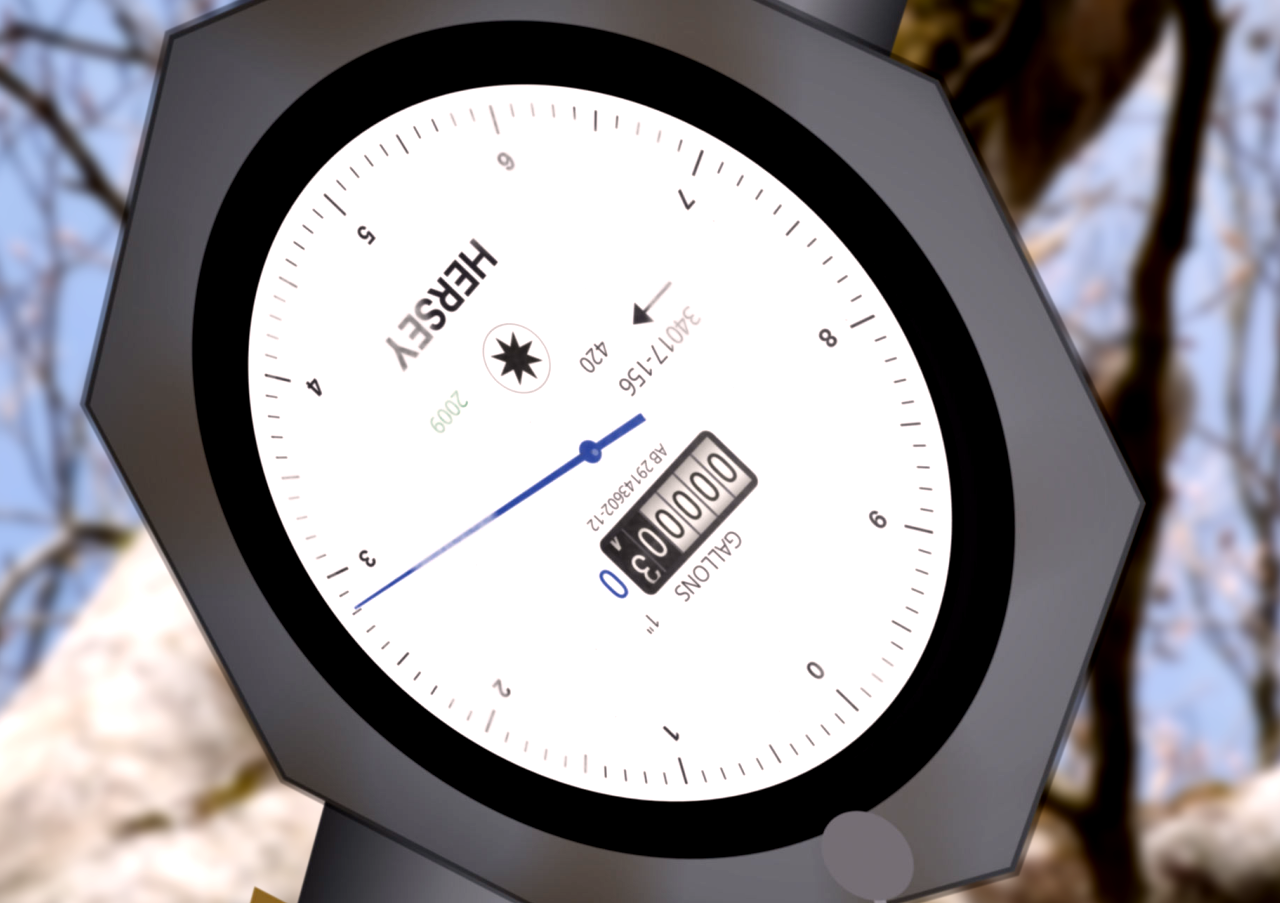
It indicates 32.8 gal
